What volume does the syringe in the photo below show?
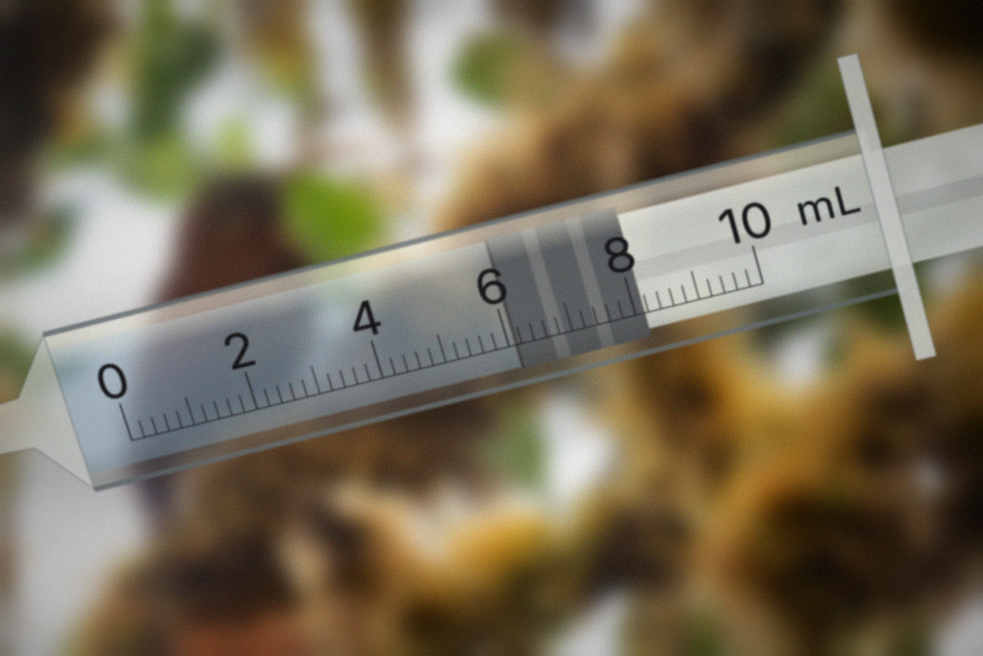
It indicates 6.1 mL
